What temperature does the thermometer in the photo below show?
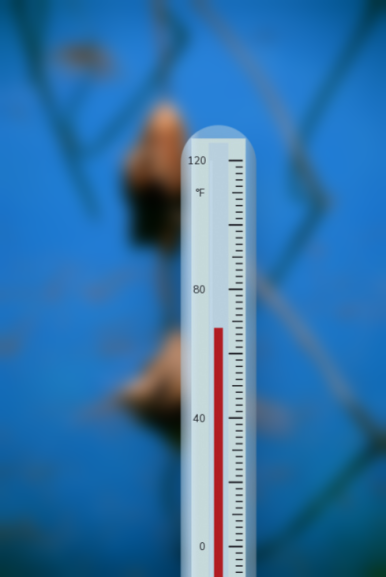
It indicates 68 °F
